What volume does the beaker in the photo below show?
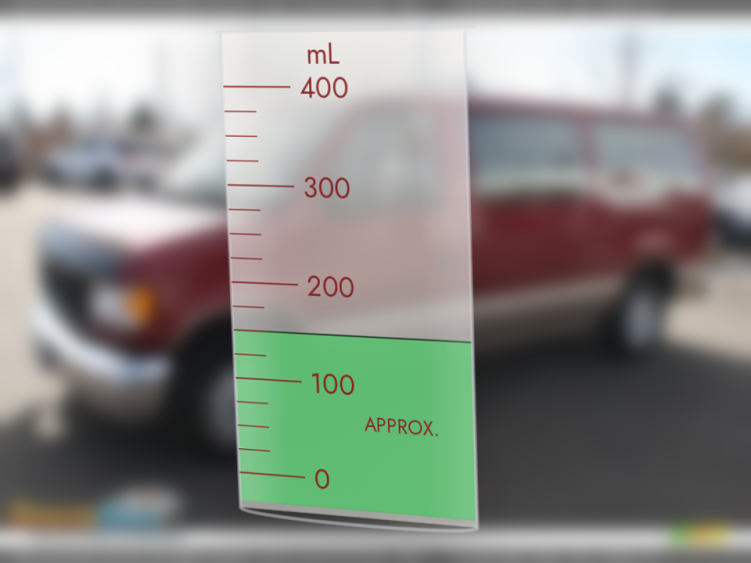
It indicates 150 mL
